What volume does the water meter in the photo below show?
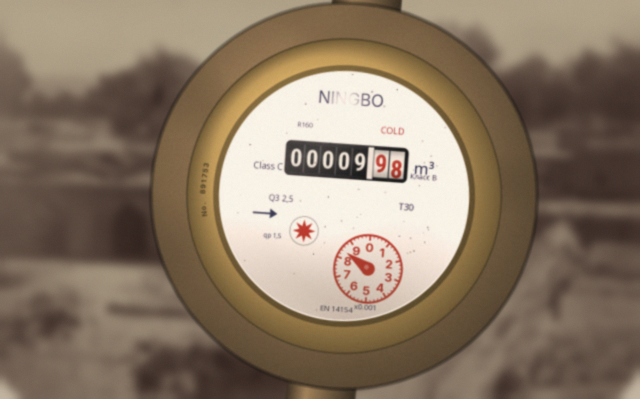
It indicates 9.978 m³
